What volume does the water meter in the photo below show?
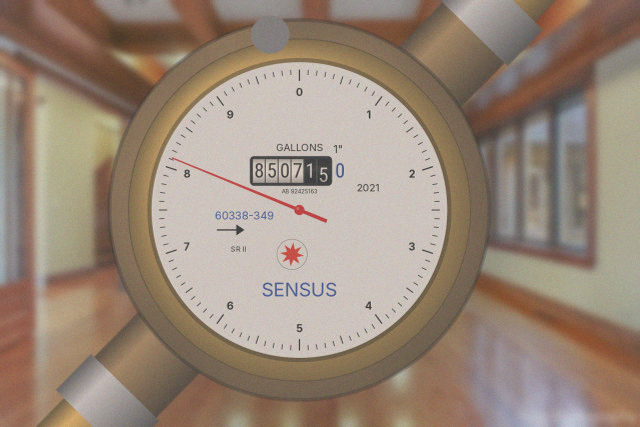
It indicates 8507148.1 gal
